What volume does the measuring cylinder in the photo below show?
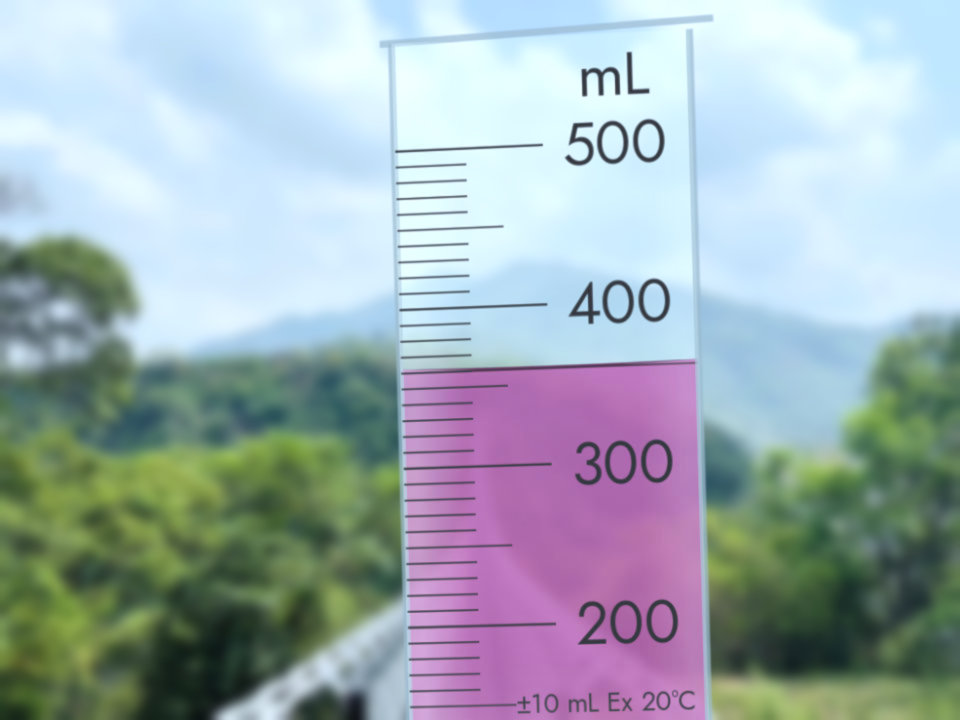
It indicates 360 mL
